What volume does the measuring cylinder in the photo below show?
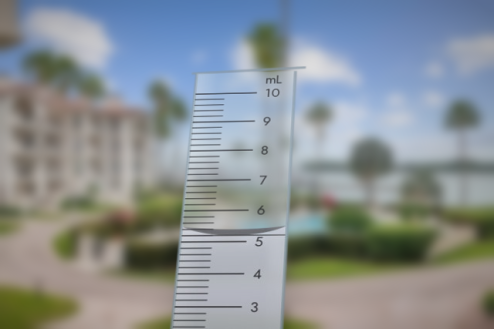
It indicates 5.2 mL
